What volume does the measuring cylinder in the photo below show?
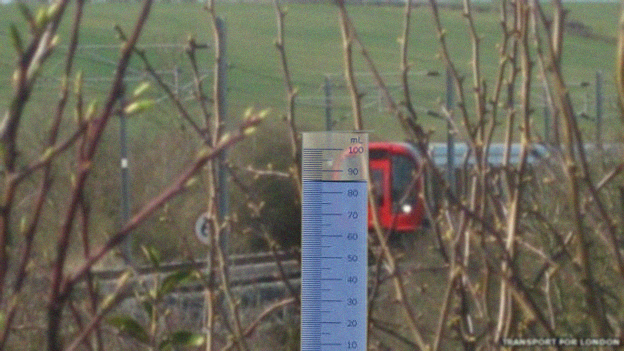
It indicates 85 mL
